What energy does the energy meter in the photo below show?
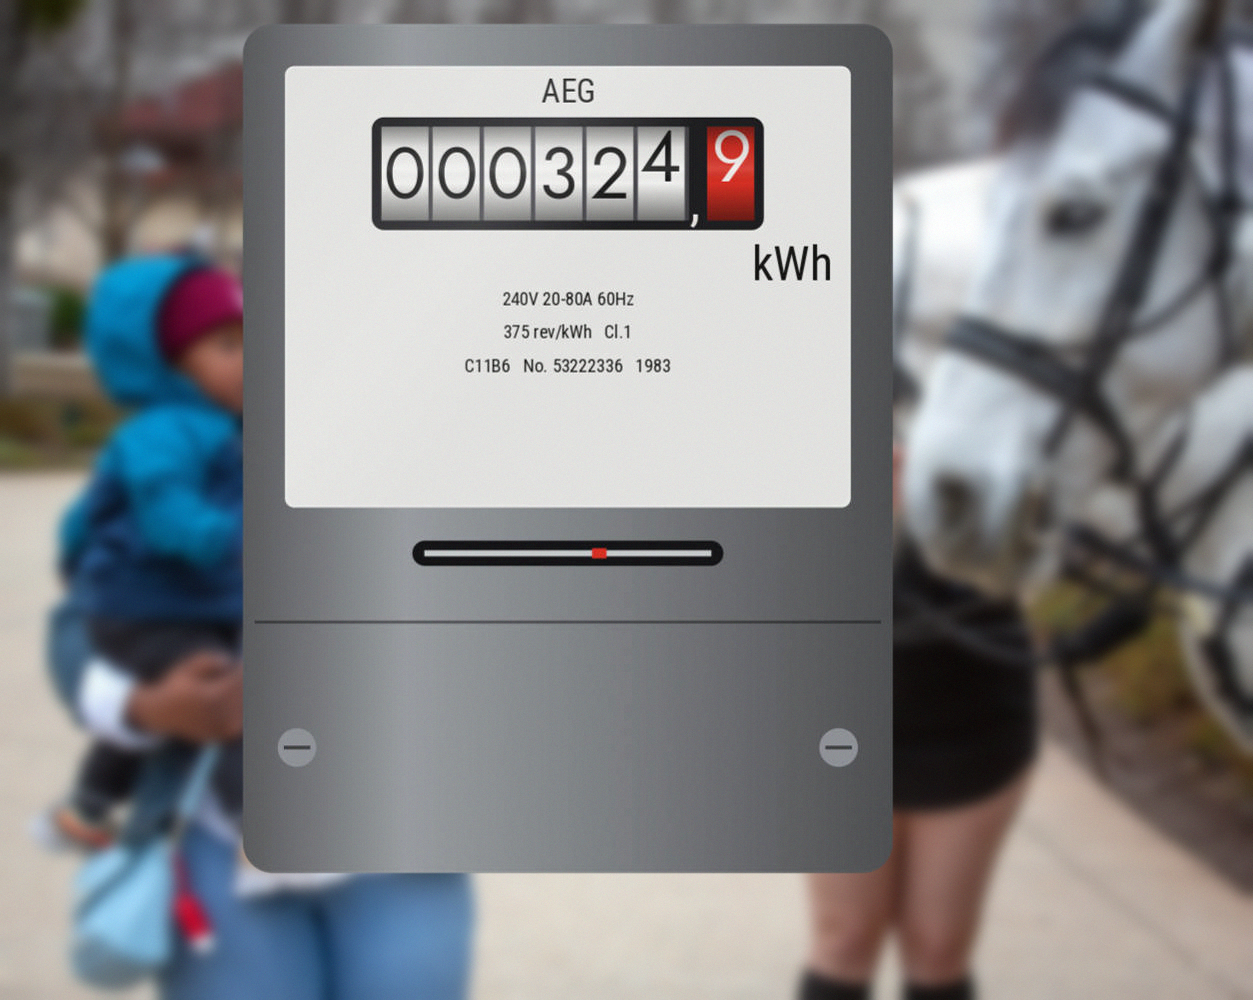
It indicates 324.9 kWh
